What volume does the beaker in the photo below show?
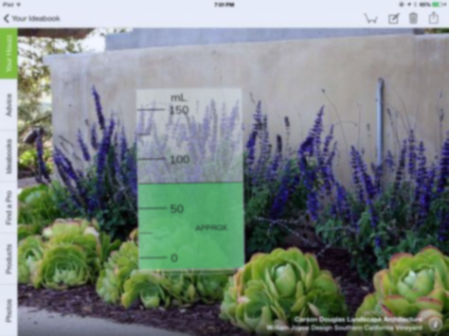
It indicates 75 mL
